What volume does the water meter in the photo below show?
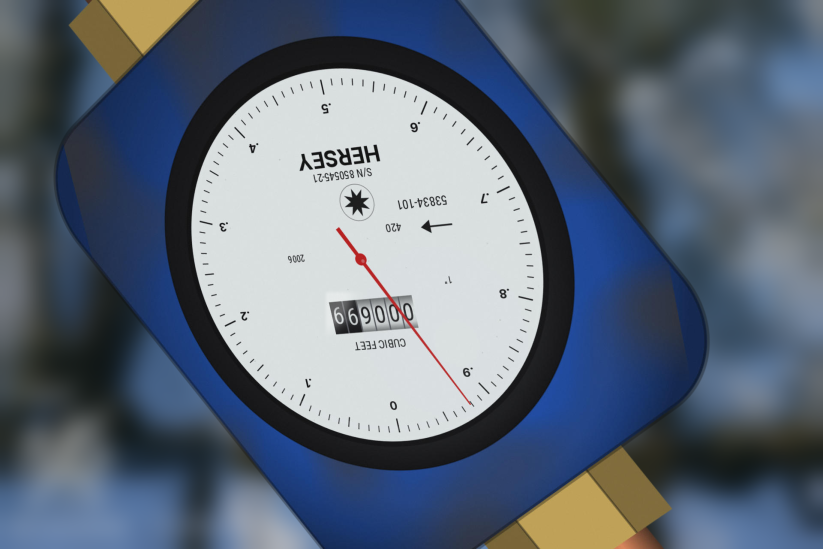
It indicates 698.92 ft³
